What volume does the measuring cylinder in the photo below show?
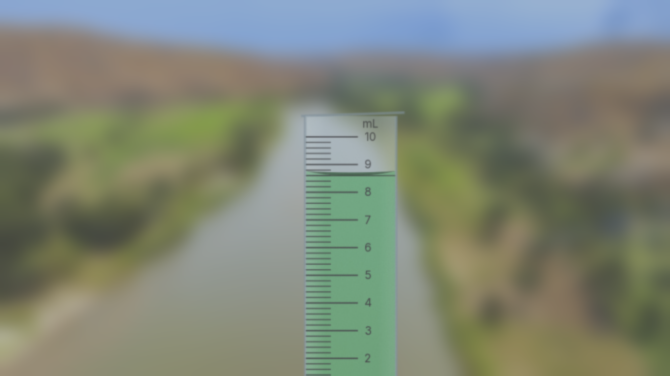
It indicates 8.6 mL
